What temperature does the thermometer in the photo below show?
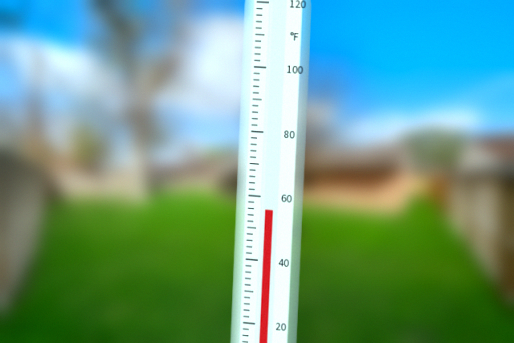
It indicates 56 °F
